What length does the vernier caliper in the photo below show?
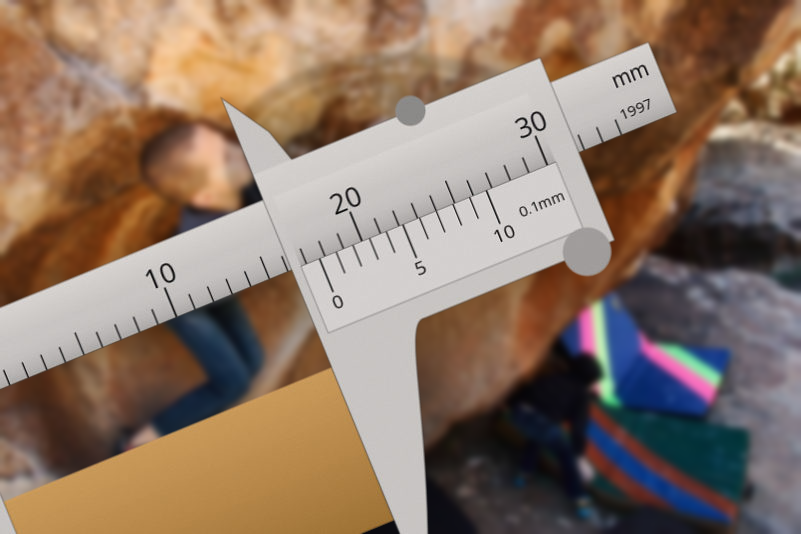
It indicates 17.7 mm
